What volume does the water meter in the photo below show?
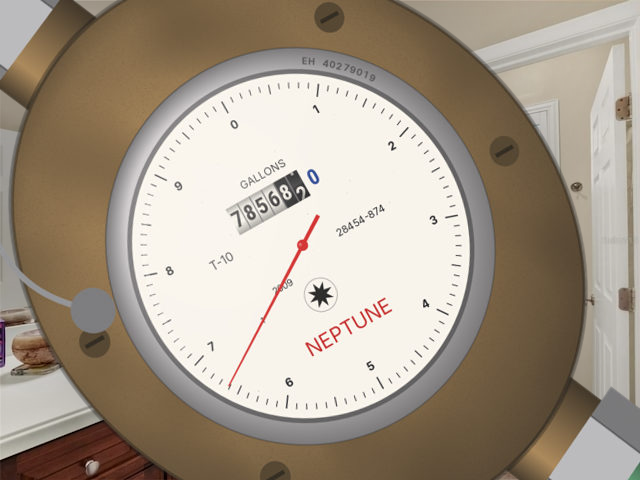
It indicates 7856816.6 gal
